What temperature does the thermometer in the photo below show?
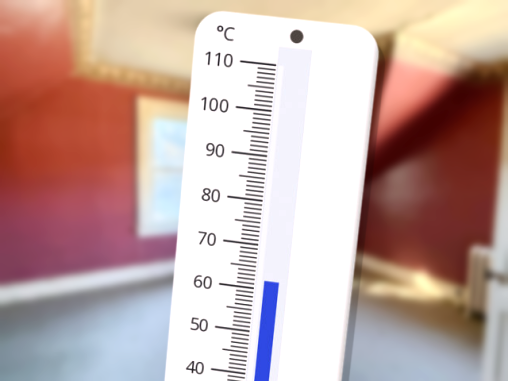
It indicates 62 °C
